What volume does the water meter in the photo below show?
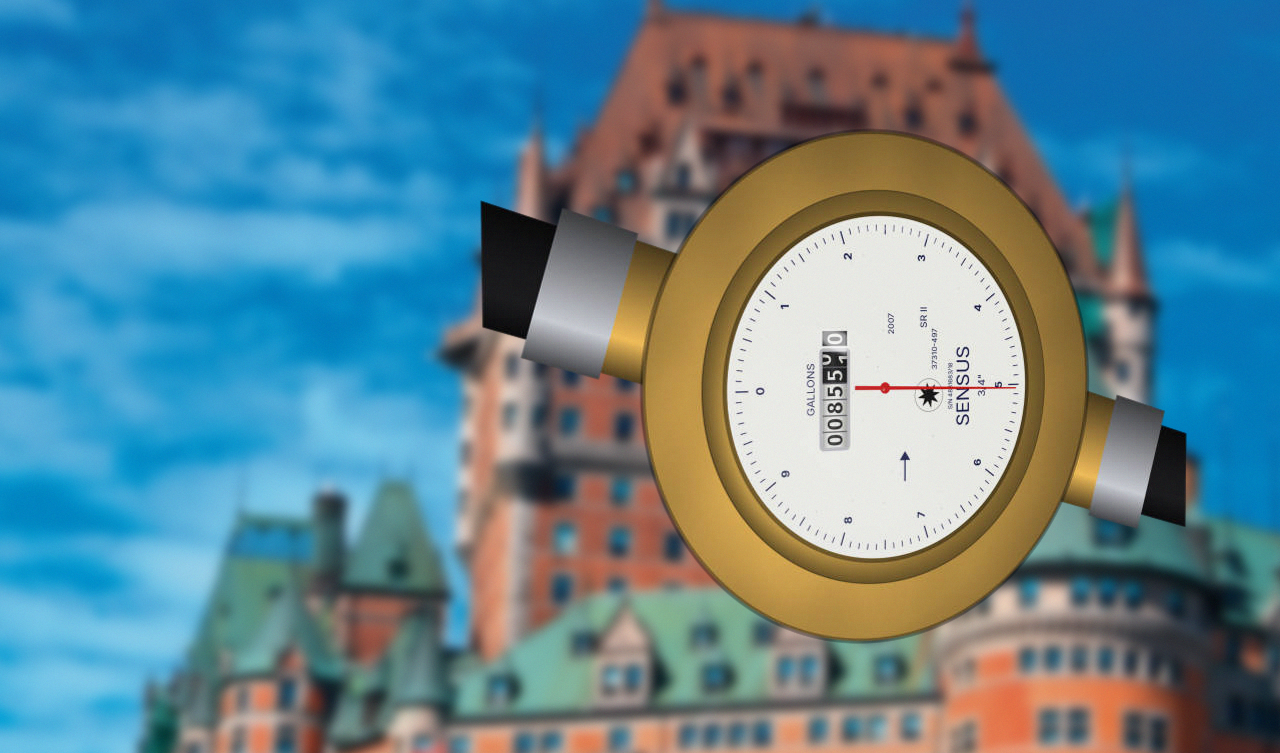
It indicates 85505.0 gal
